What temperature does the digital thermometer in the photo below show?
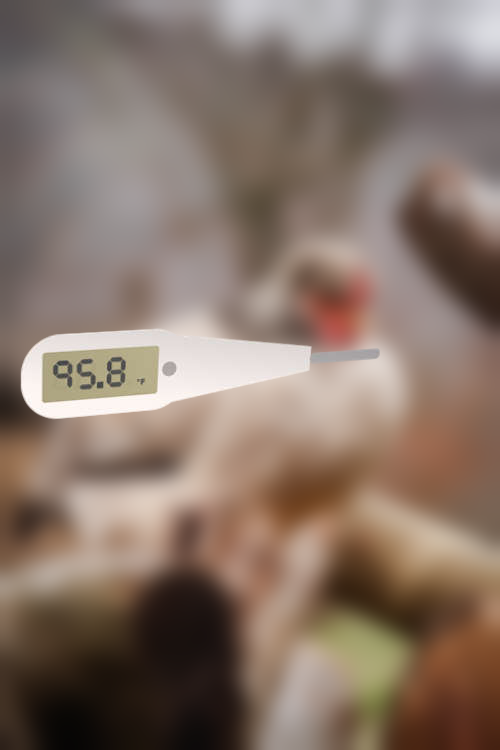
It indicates 95.8 °F
